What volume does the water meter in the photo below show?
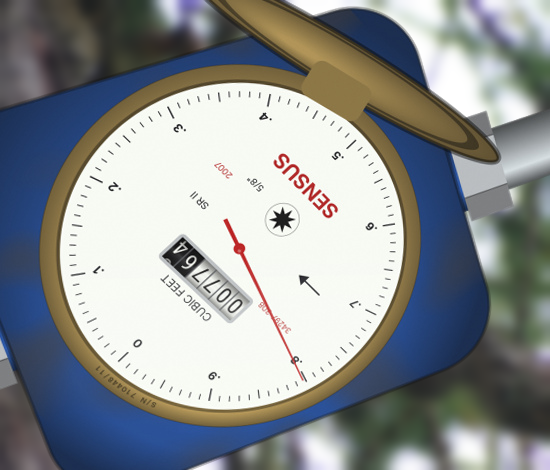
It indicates 7763.80 ft³
